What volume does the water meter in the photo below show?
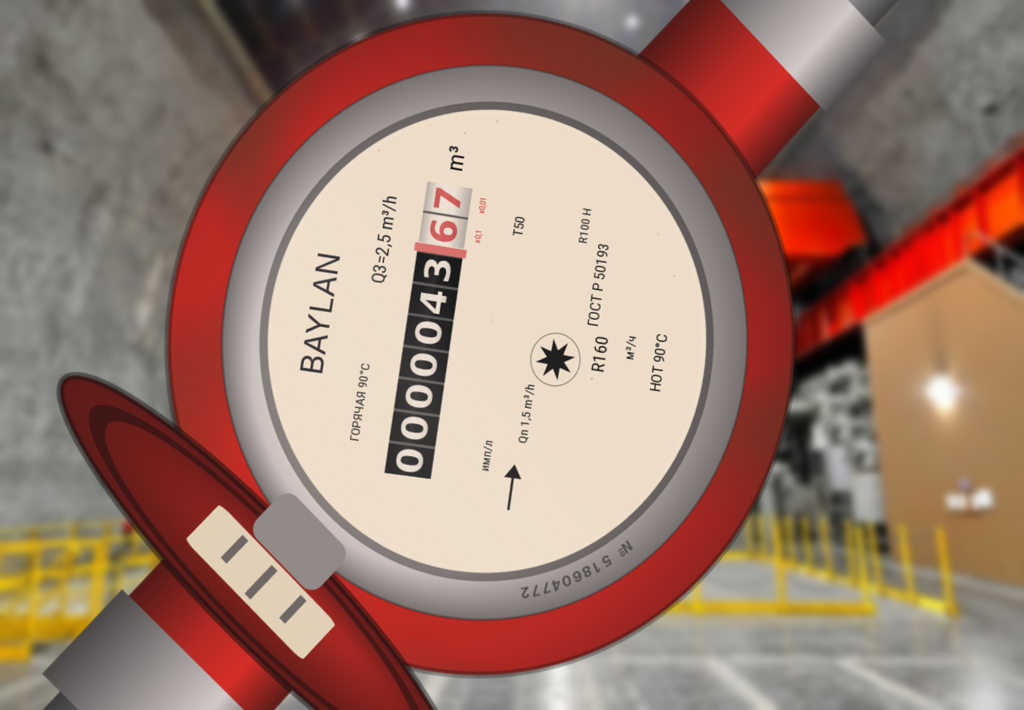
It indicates 43.67 m³
